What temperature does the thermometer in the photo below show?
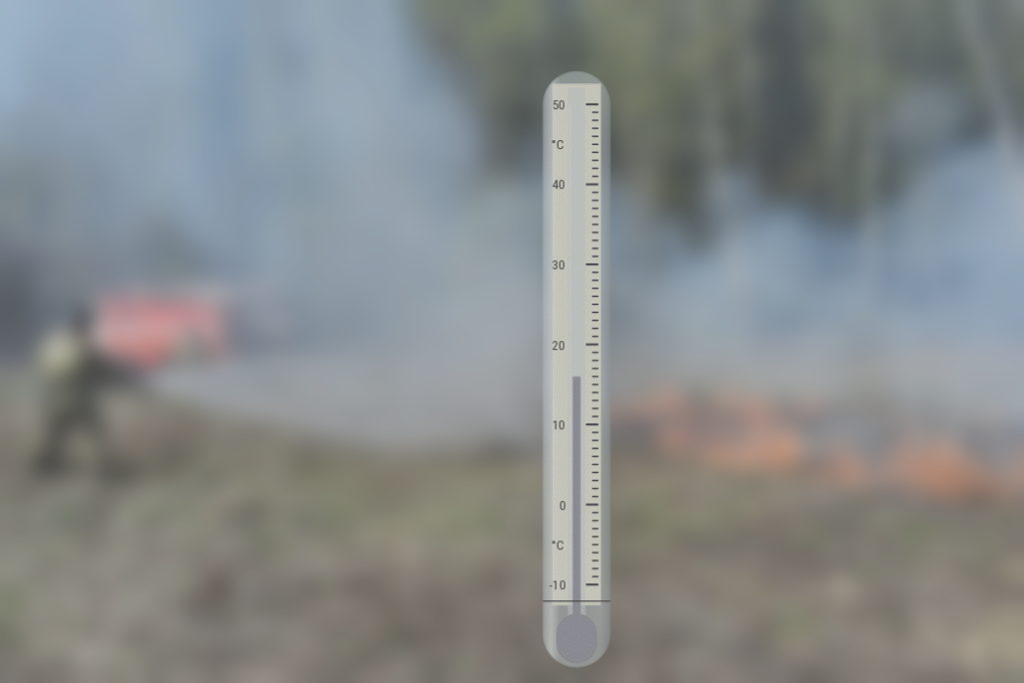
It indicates 16 °C
